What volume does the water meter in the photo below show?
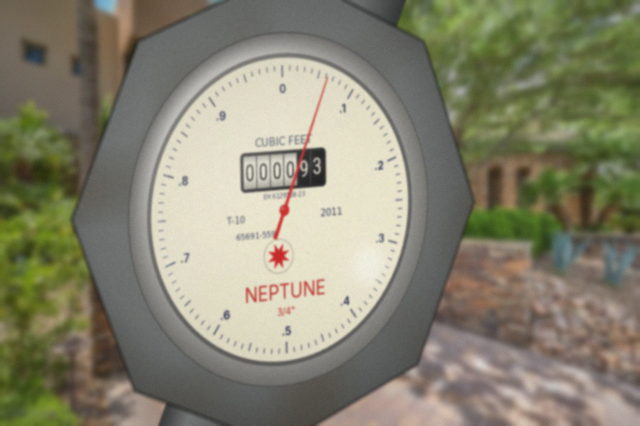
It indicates 93.06 ft³
